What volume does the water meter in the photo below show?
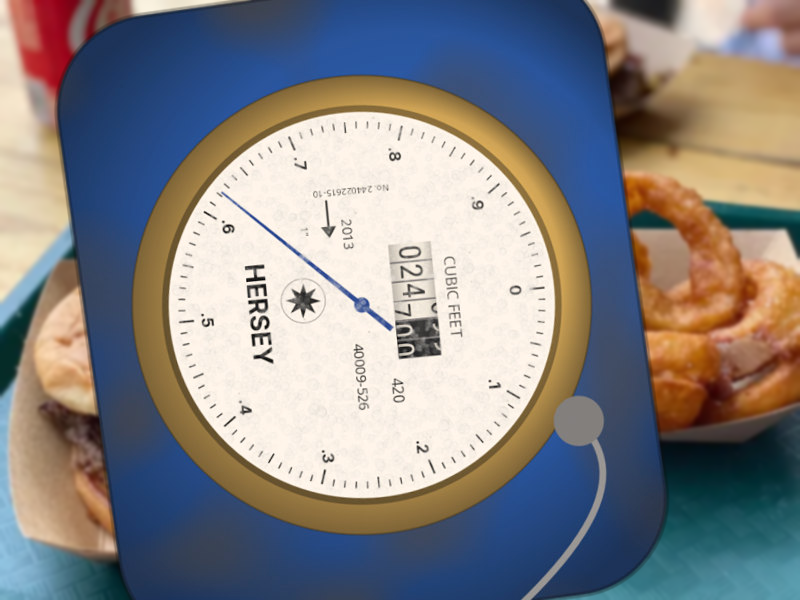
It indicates 24699.62 ft³
